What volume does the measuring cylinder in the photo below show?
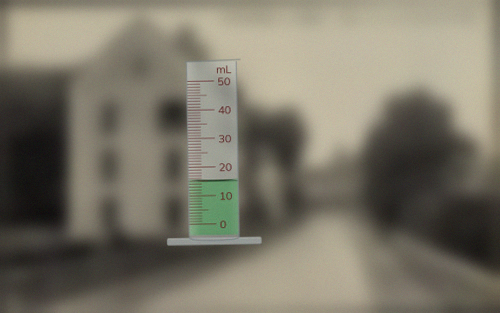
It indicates 15 mL
